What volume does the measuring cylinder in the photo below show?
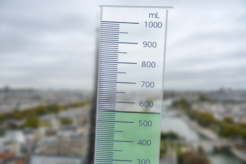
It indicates 550 mL
